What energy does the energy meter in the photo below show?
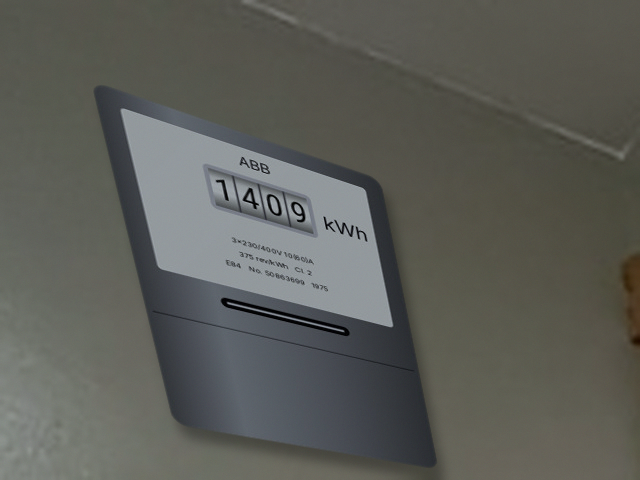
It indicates 1409 kWh
